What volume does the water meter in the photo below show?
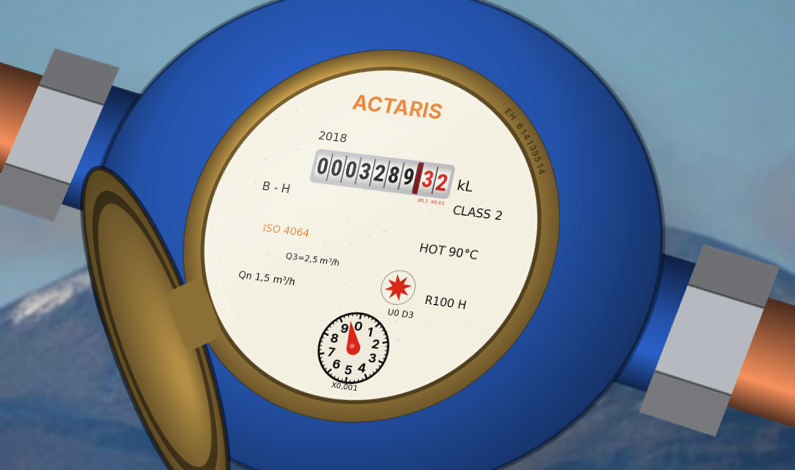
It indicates 3289.319 kL
